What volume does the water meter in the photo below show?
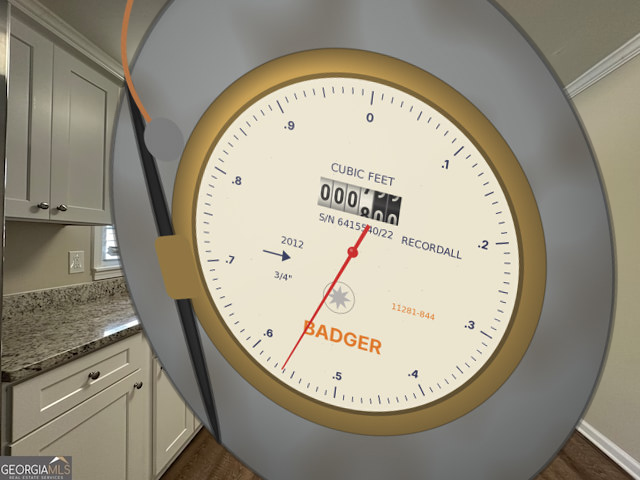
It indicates 799.56 ft³
